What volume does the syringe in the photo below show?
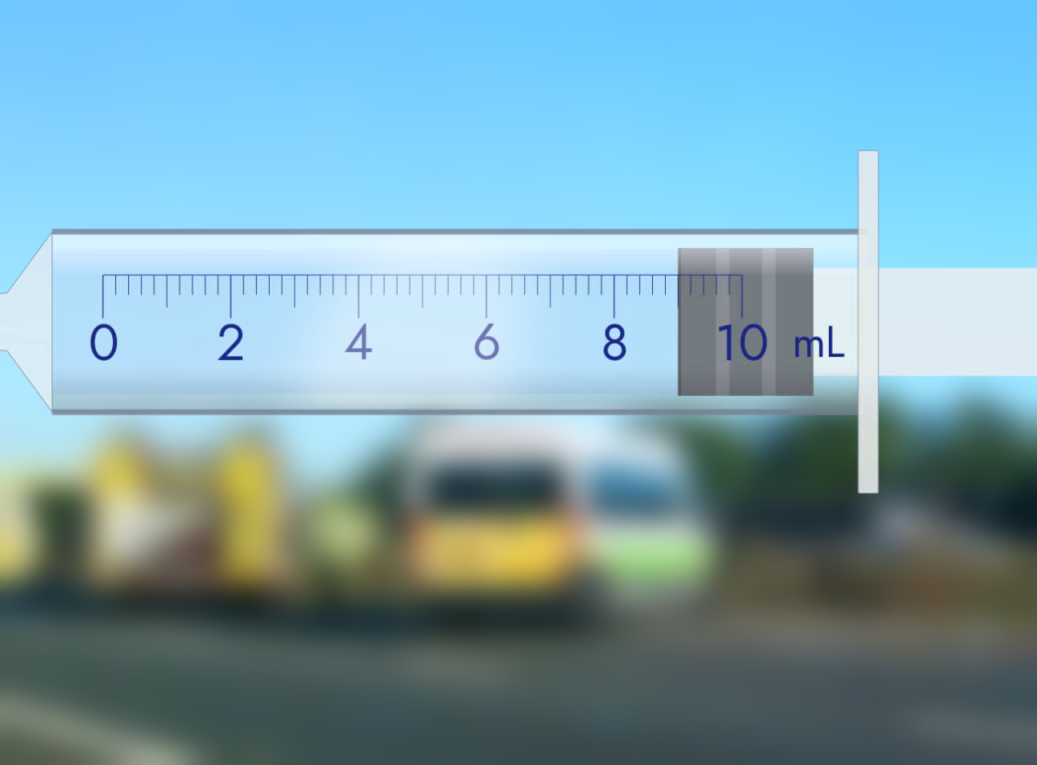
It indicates 9 mL
